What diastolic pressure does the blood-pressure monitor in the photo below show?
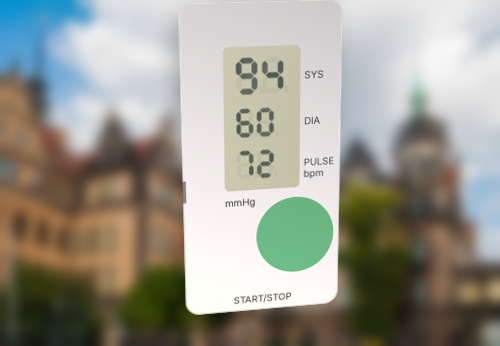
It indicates 60 mmHg
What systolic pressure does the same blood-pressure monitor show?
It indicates 94 mmHg
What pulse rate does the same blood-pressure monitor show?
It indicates 72 bpm
